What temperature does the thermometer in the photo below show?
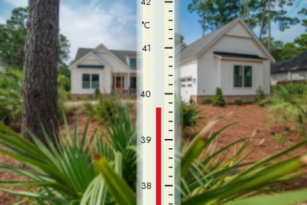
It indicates 39.7 °C
